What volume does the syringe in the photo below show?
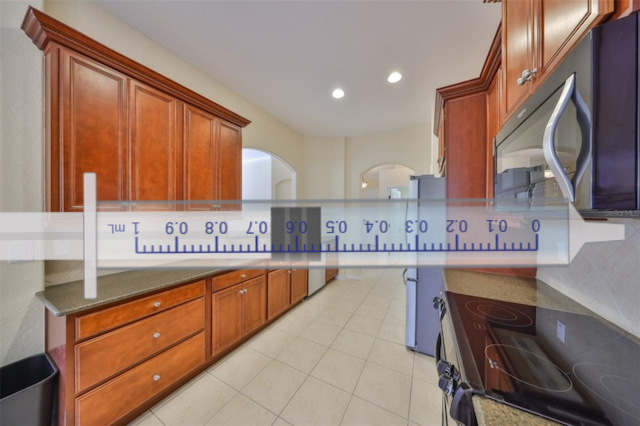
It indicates 0.54 mL
